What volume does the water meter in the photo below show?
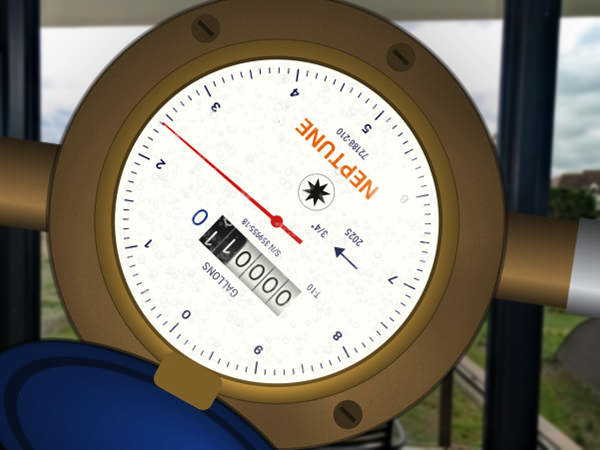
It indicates 112.4 gal
